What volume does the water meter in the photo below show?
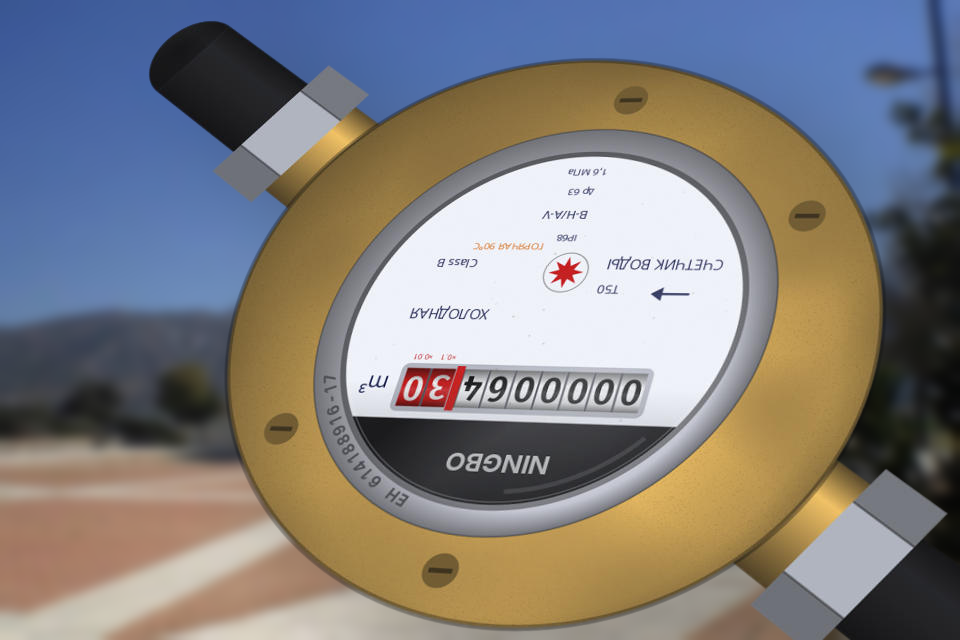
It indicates 64.30 m³
